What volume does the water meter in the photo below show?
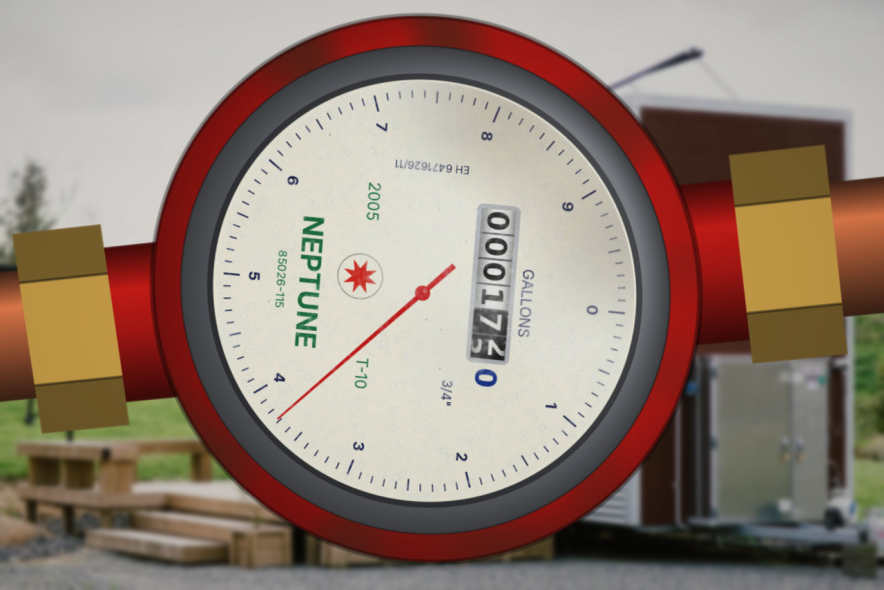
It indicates 1723.7 gal
